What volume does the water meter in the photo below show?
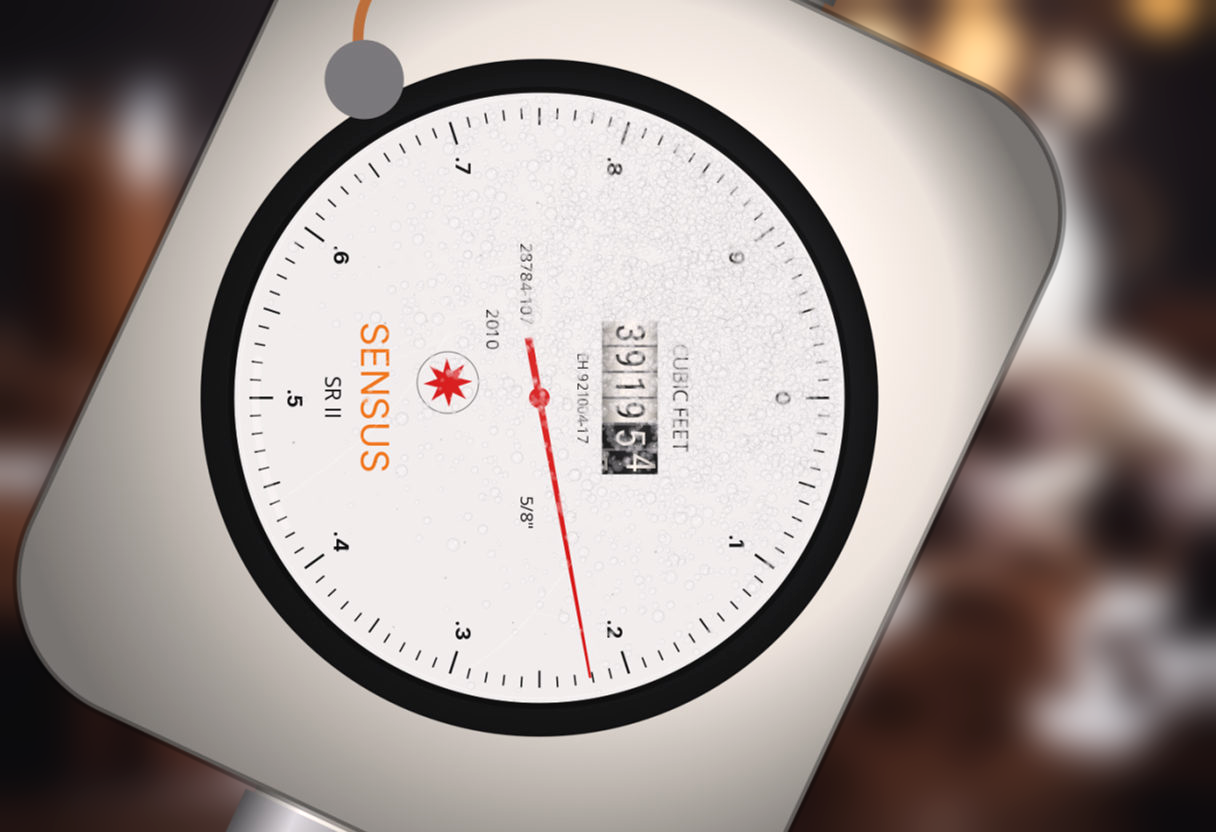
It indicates 391954.22 ft³
